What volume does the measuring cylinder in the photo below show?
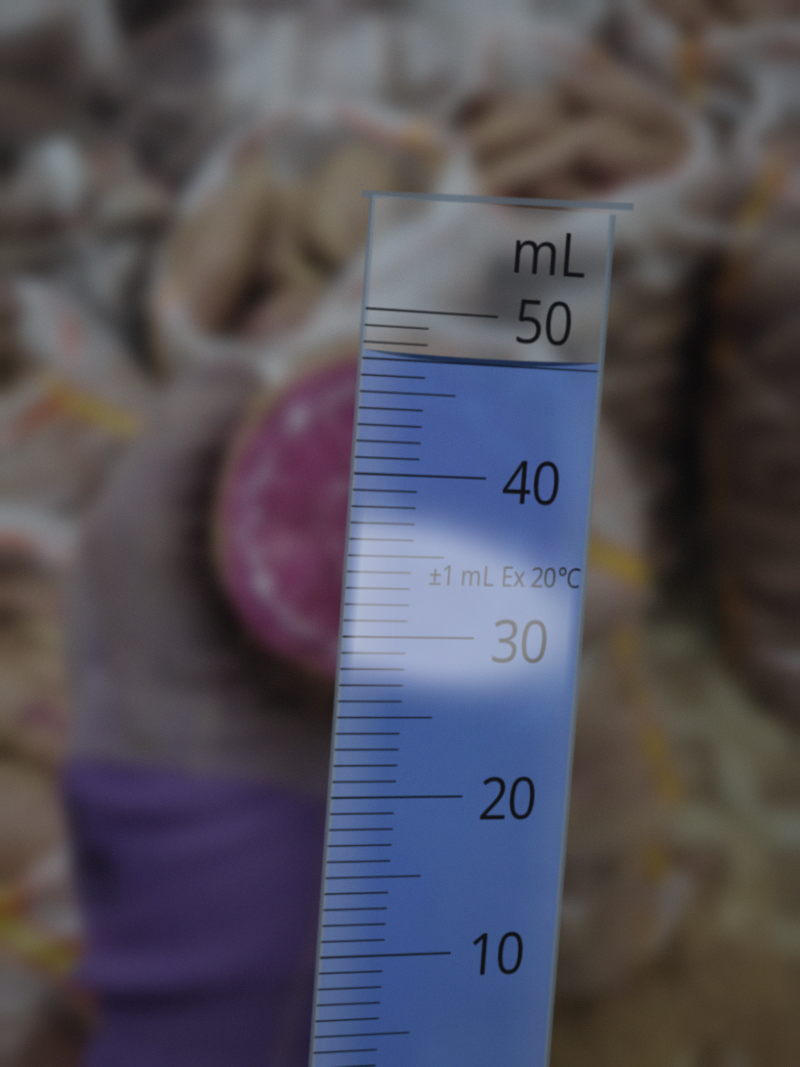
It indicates 47 mL
